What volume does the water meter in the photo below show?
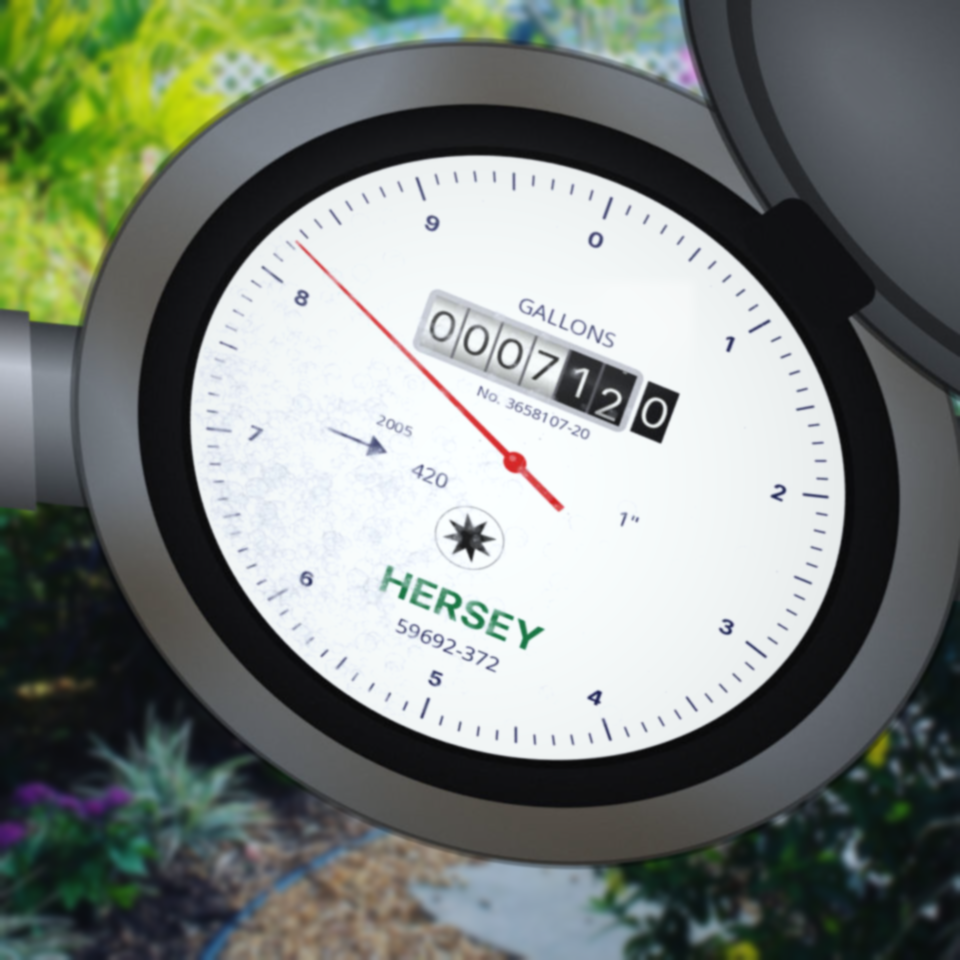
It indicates 7118.2 gal
